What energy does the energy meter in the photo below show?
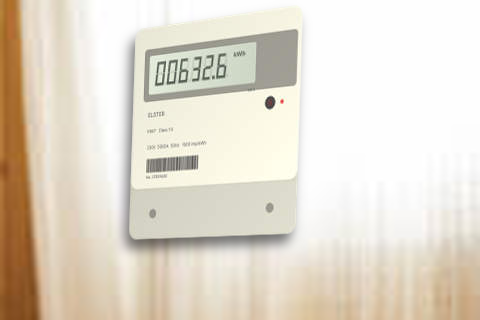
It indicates 632.6 kWh
